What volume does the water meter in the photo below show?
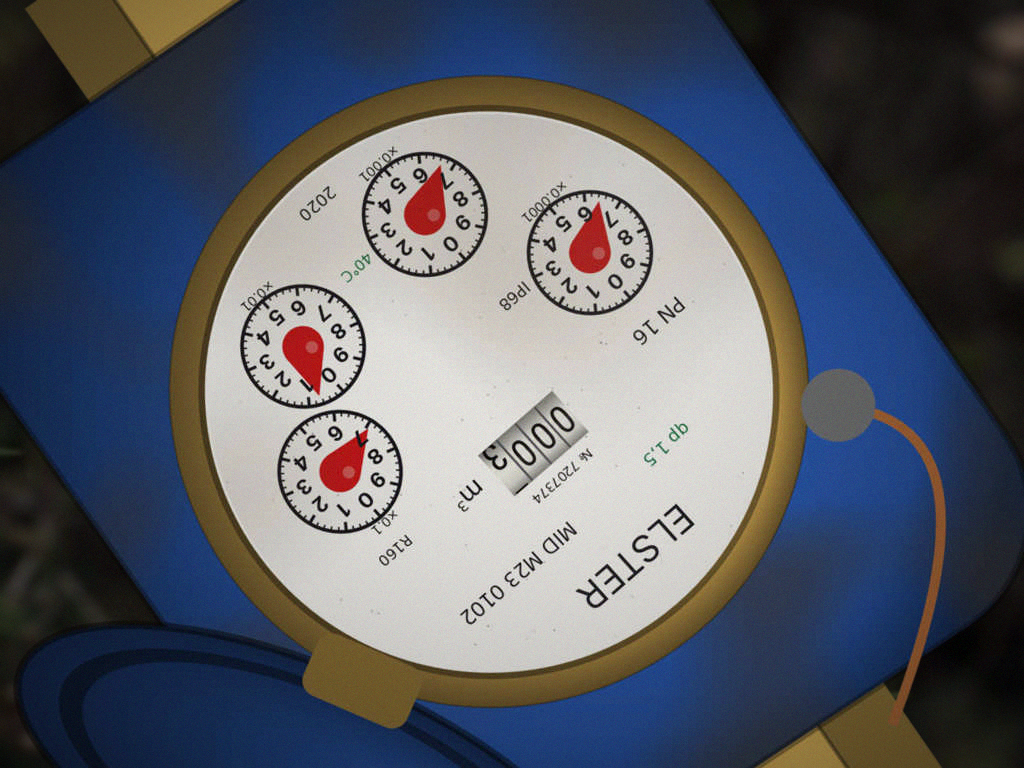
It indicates 2.7066 m³
